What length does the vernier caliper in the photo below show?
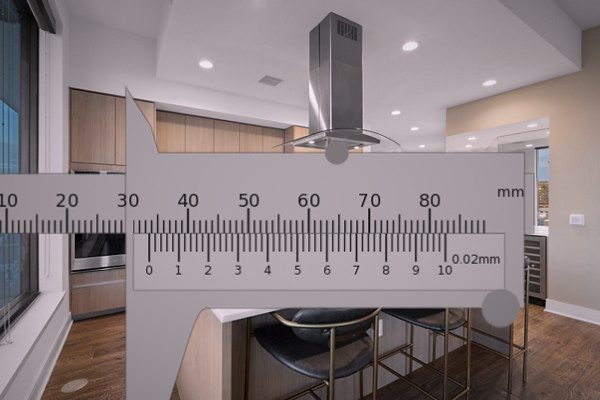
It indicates 33.6 mm
